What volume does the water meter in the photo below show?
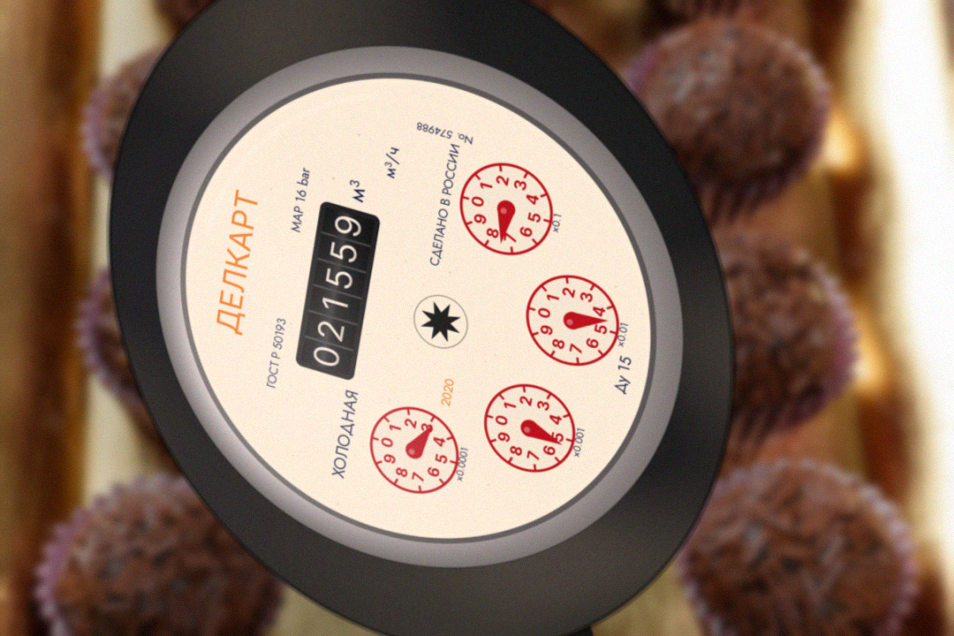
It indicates 21559.7453 m³
